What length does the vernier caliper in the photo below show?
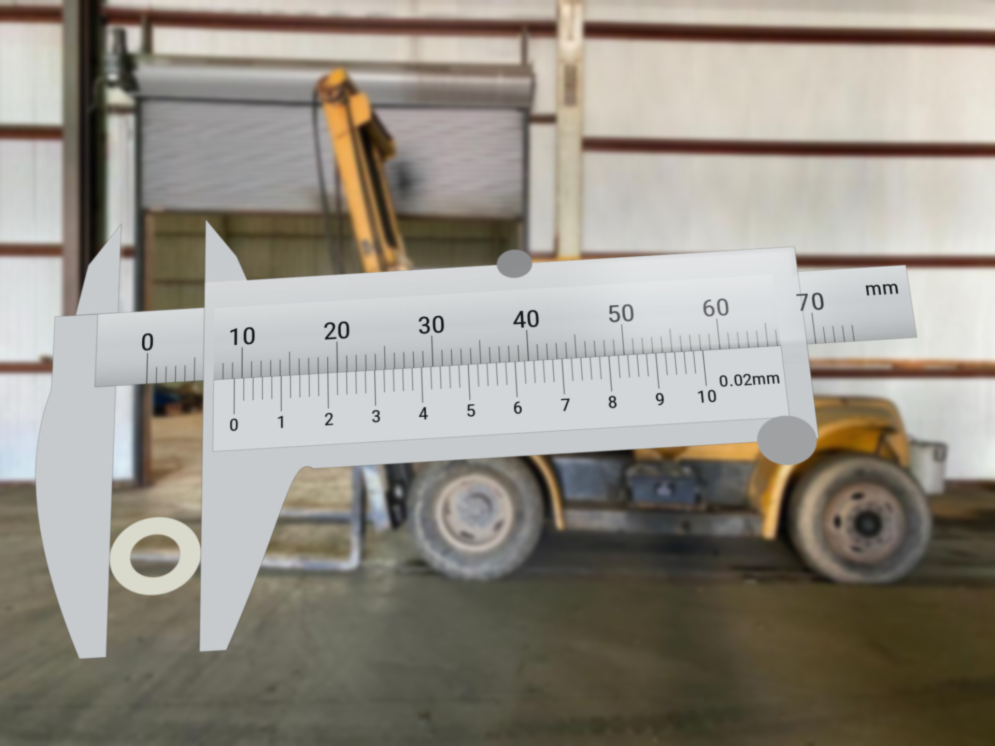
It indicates 9.2 mm
